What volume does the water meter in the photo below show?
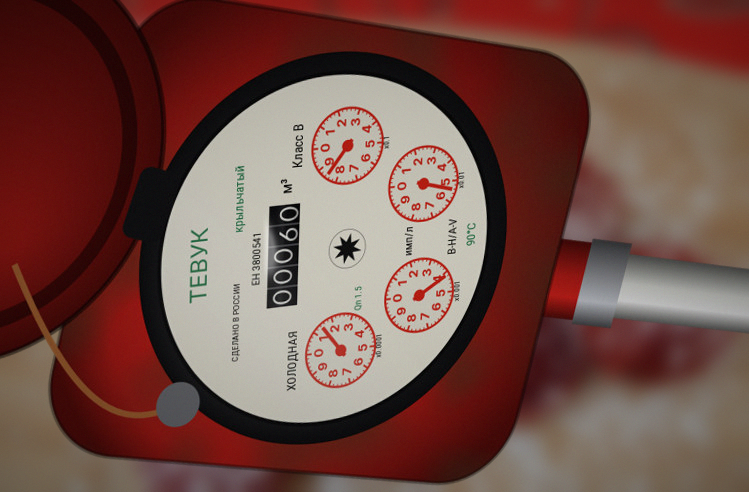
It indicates 59.8541 m³
